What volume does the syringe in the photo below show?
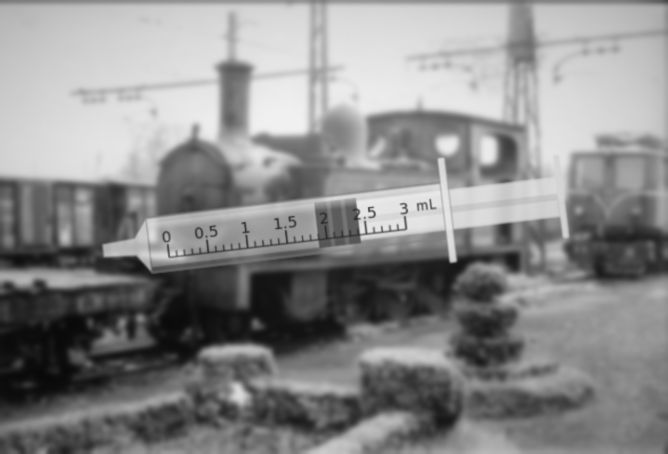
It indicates 1.9 mL
